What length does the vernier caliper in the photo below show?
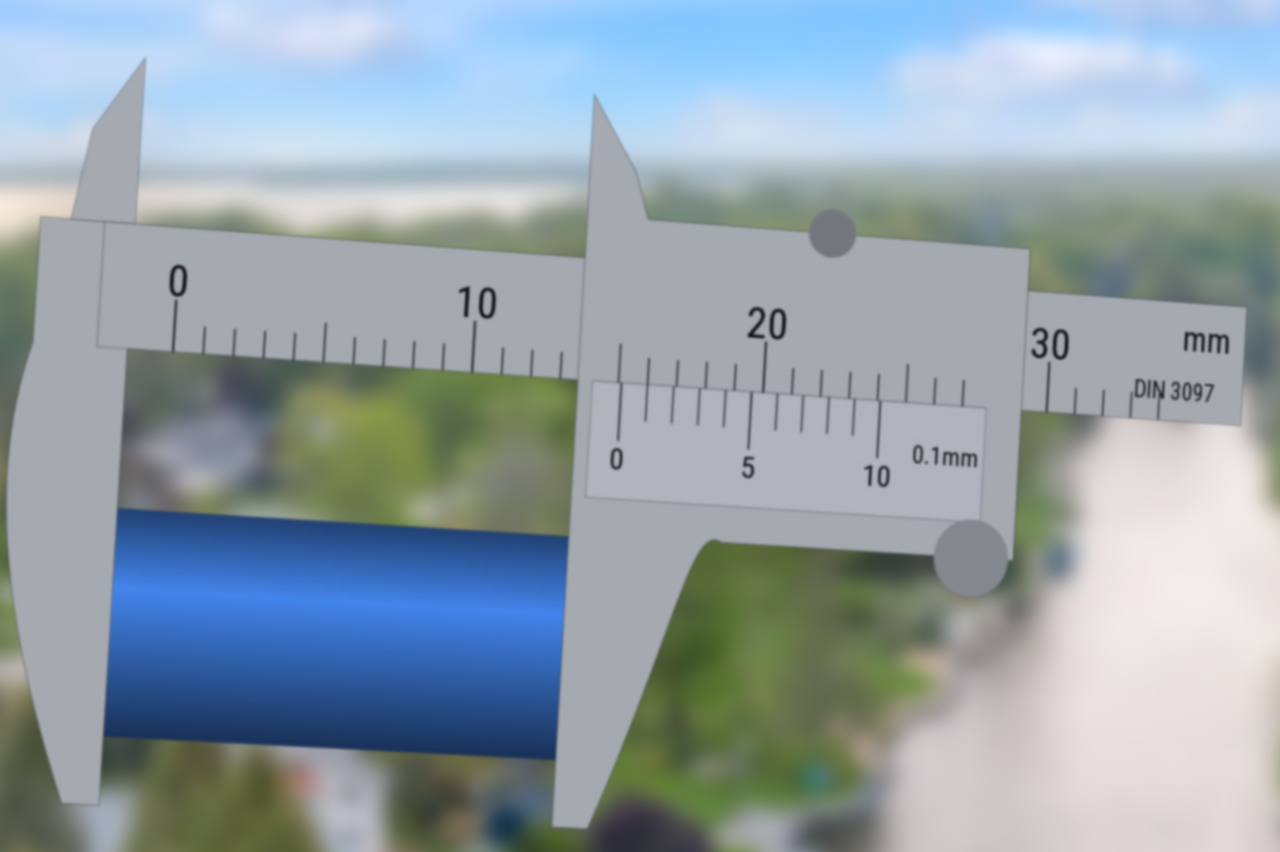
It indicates 15.1 mm
